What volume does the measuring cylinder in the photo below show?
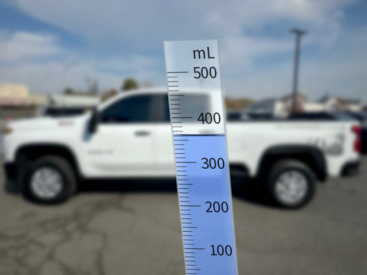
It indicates 360 mL
